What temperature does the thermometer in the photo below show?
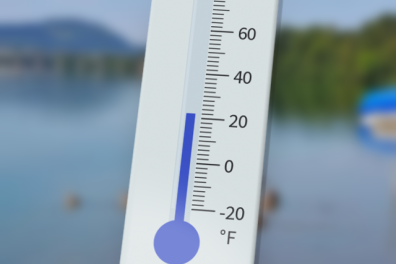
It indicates 22 °F
